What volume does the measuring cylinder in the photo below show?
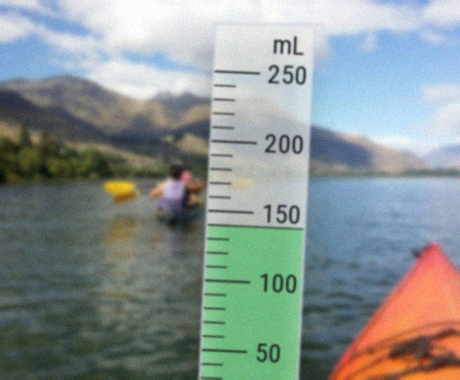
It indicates 140 mL
